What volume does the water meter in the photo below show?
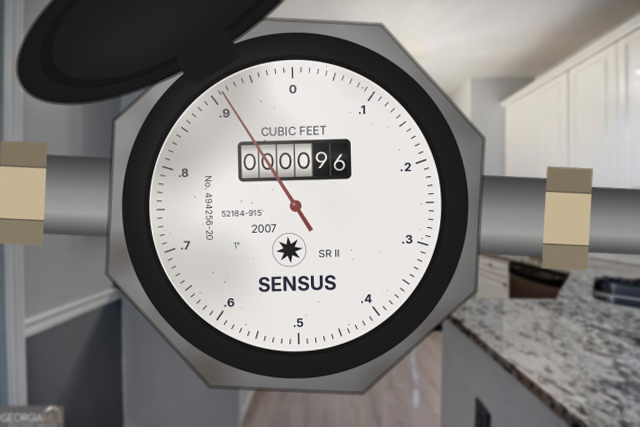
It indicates 95.91 ft³
